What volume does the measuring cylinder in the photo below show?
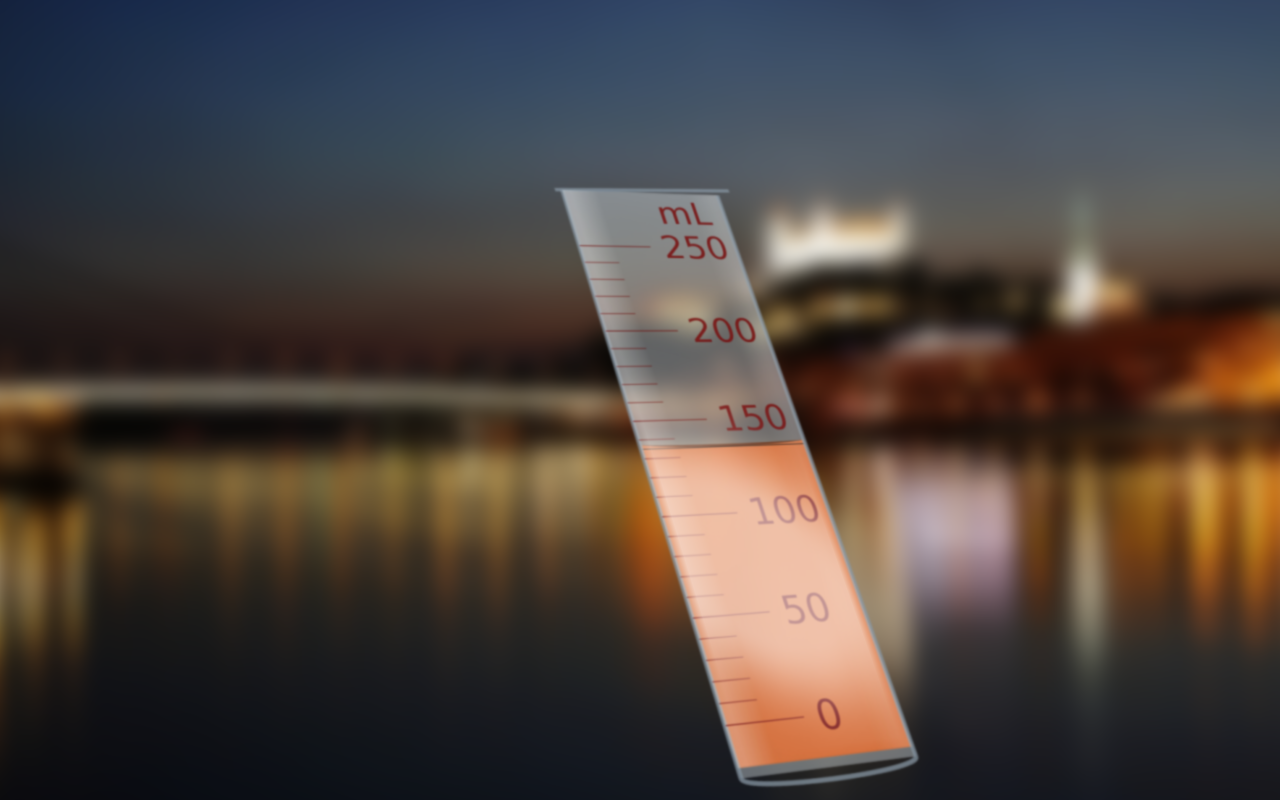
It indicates 135 mL
